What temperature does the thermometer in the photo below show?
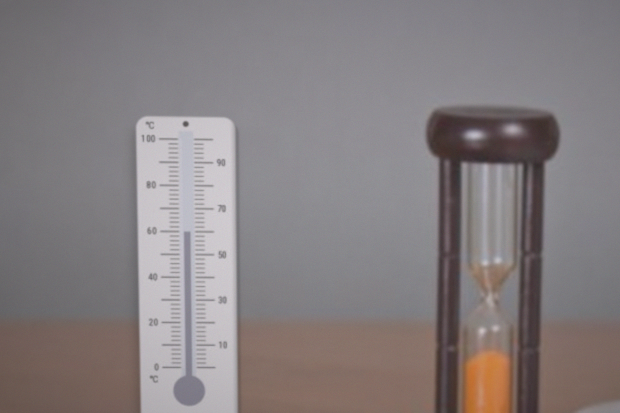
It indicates 60 °C
